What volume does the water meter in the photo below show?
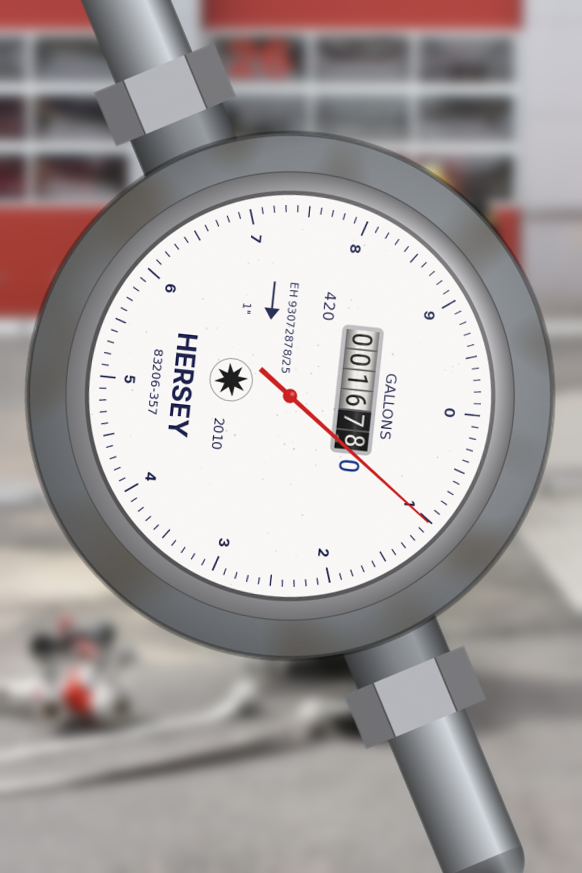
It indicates 16781.0 gal
